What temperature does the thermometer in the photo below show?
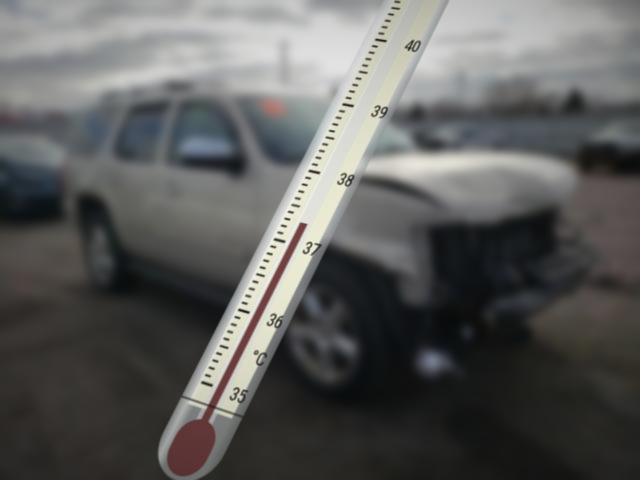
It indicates 37.3 °C
